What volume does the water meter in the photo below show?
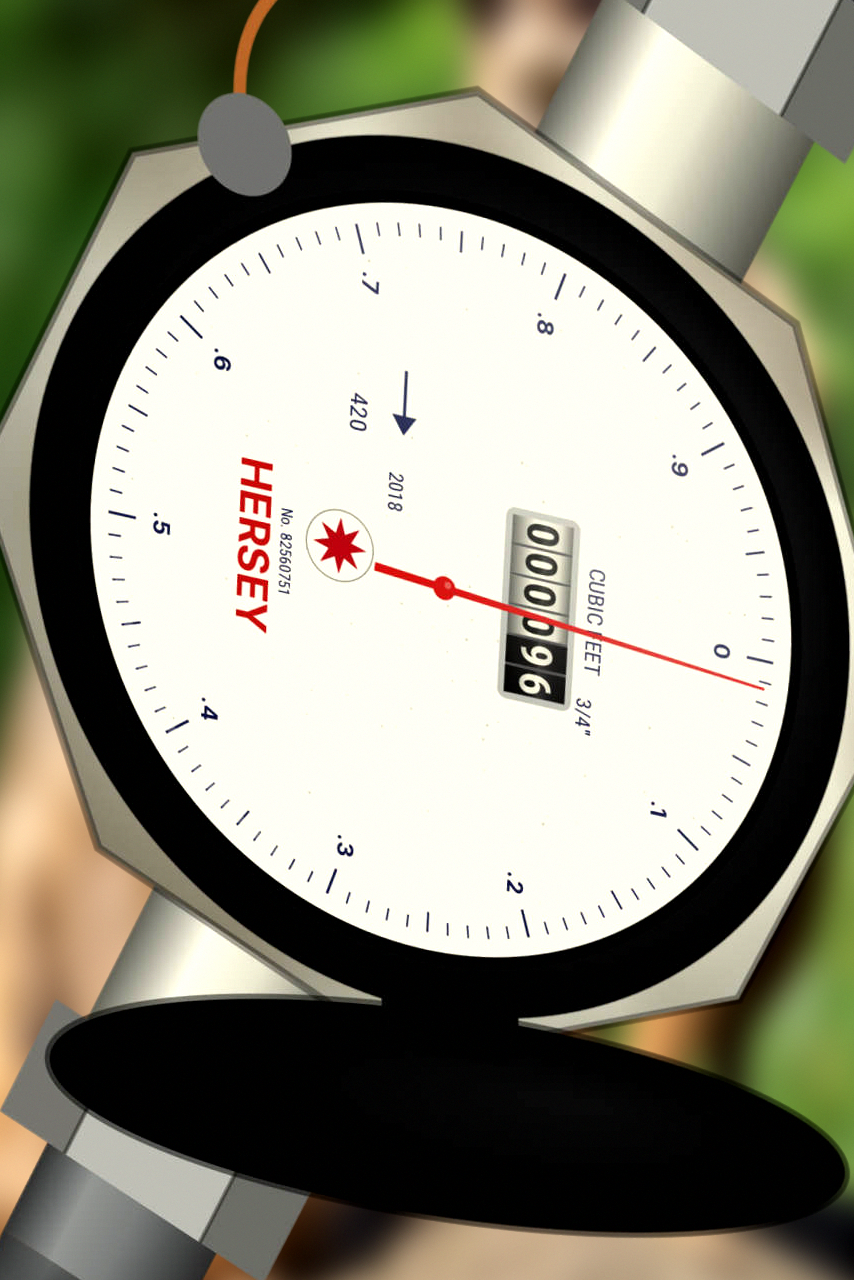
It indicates 96.01 ft³
